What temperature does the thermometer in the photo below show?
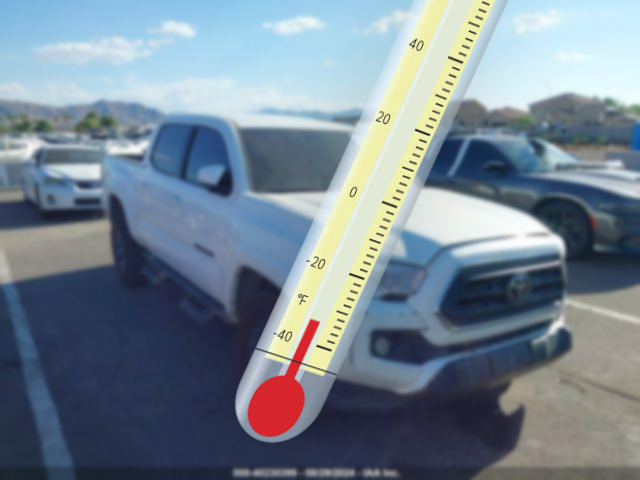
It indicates -34 °F
